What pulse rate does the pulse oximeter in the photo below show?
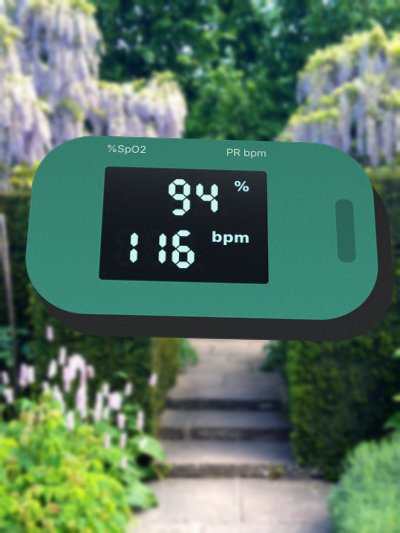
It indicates 116 bpm
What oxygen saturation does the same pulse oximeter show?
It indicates 94 %
